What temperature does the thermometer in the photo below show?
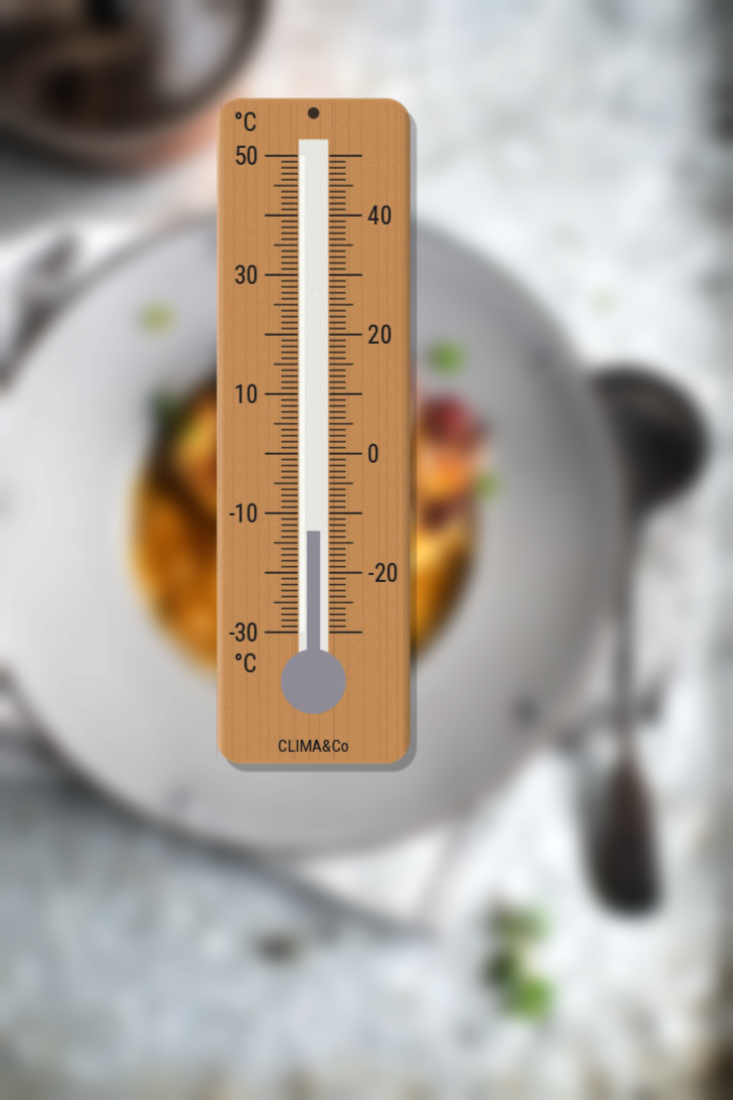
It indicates -13 °C
